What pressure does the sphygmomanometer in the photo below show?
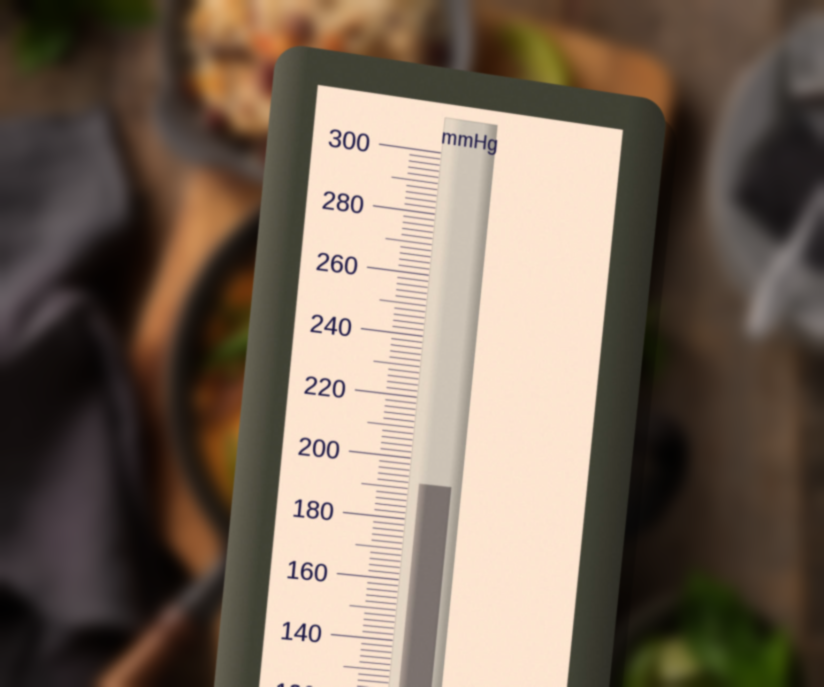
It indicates 192 mmHg
